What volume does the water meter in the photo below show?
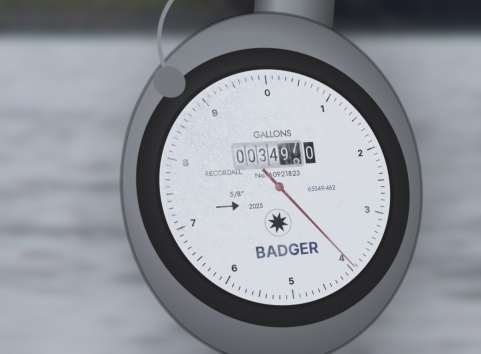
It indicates 34973.9 gal
